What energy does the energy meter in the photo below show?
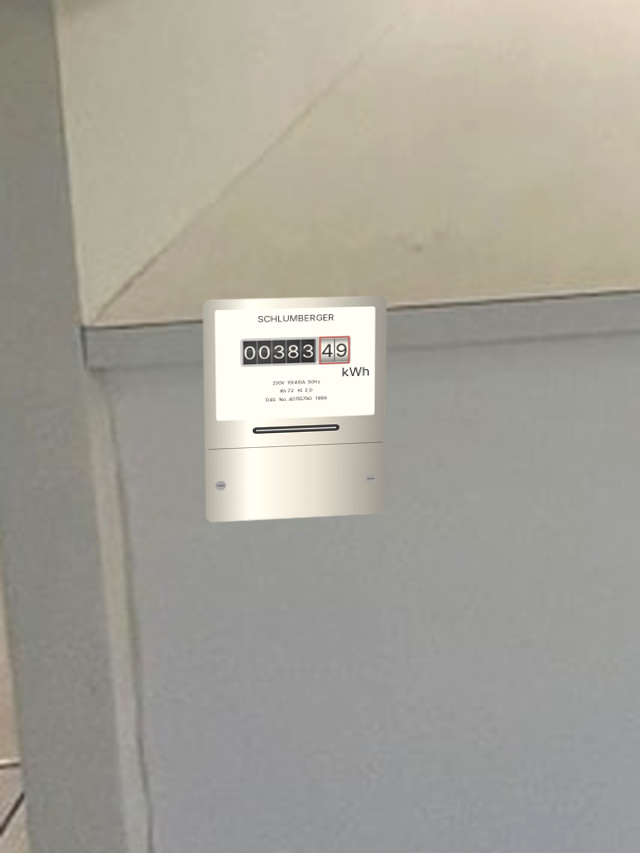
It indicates 383.49 kWh
